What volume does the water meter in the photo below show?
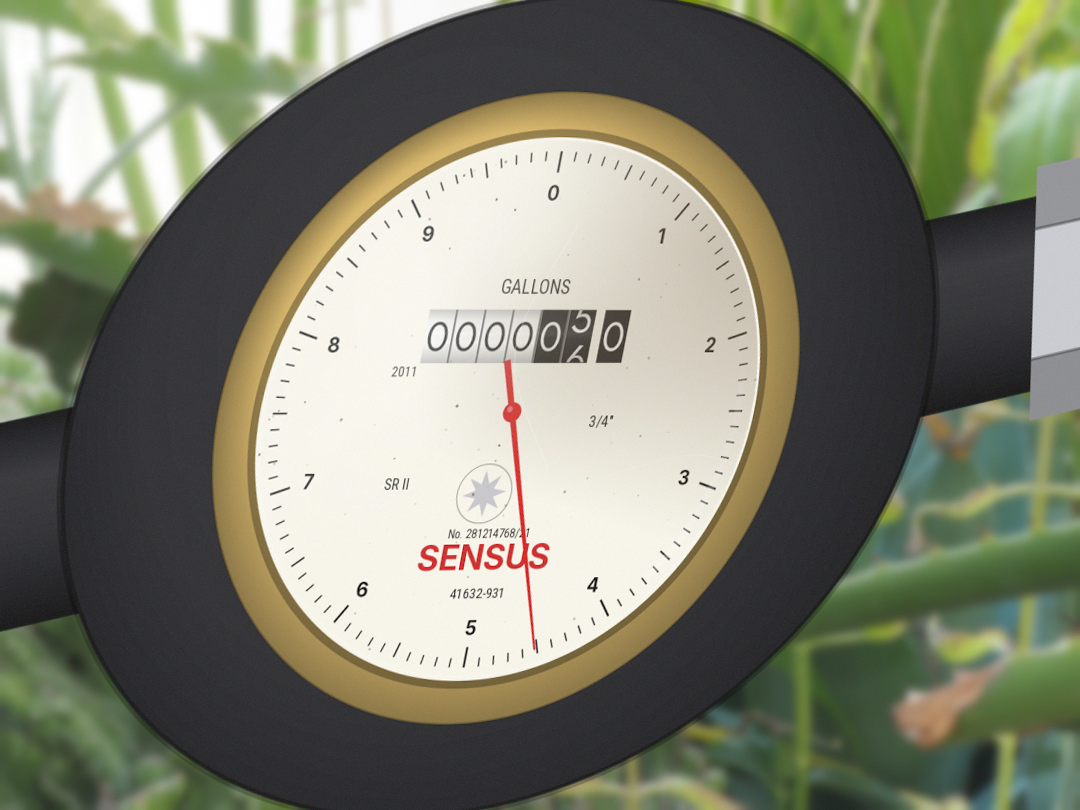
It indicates 54.5 gal
